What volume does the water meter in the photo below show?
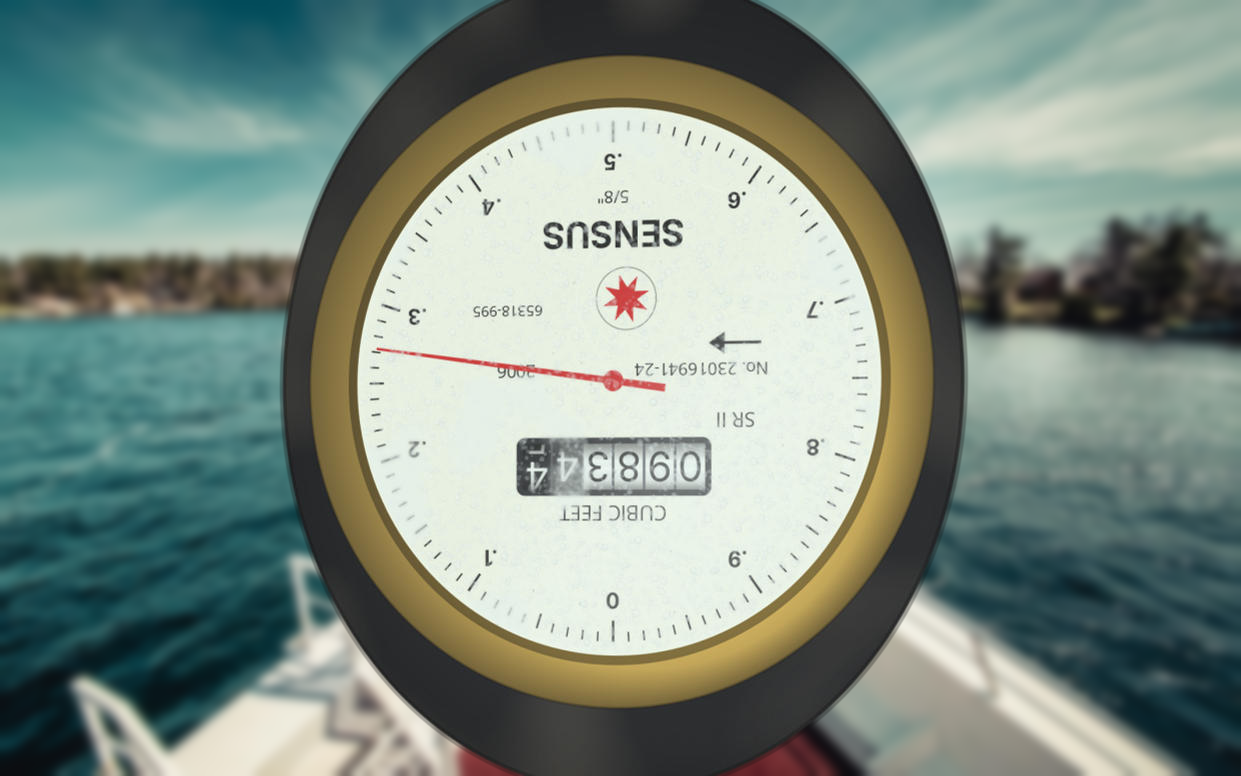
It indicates 98344.27 ft³
